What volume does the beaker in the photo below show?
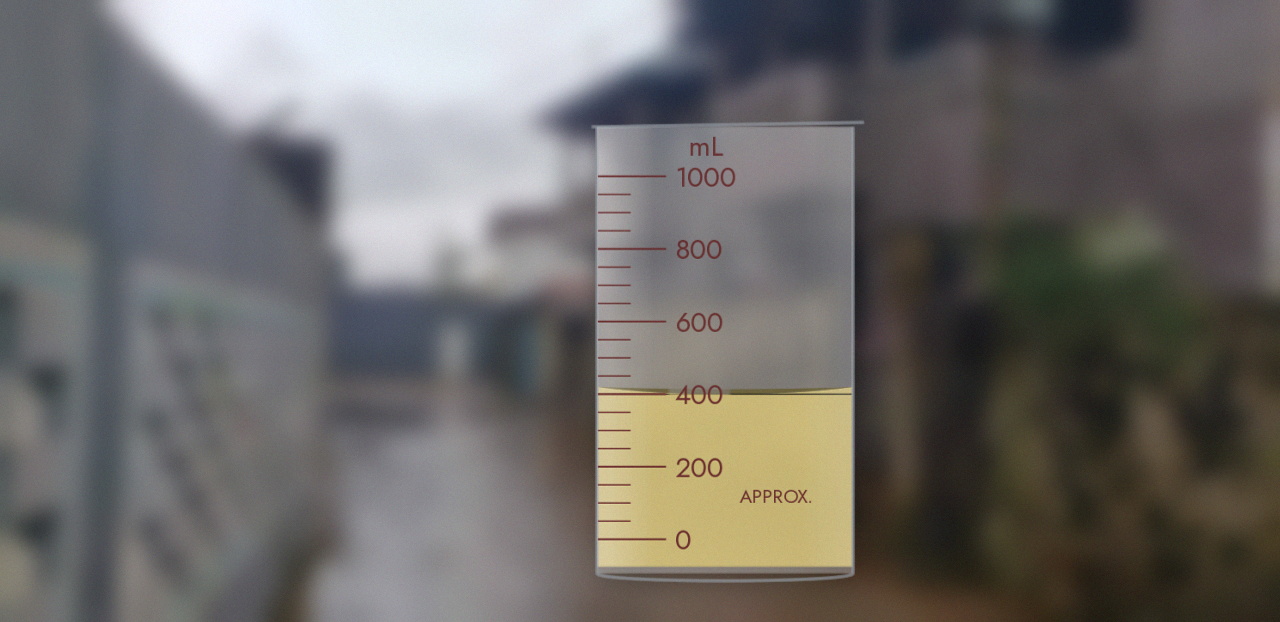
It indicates 400 mL
